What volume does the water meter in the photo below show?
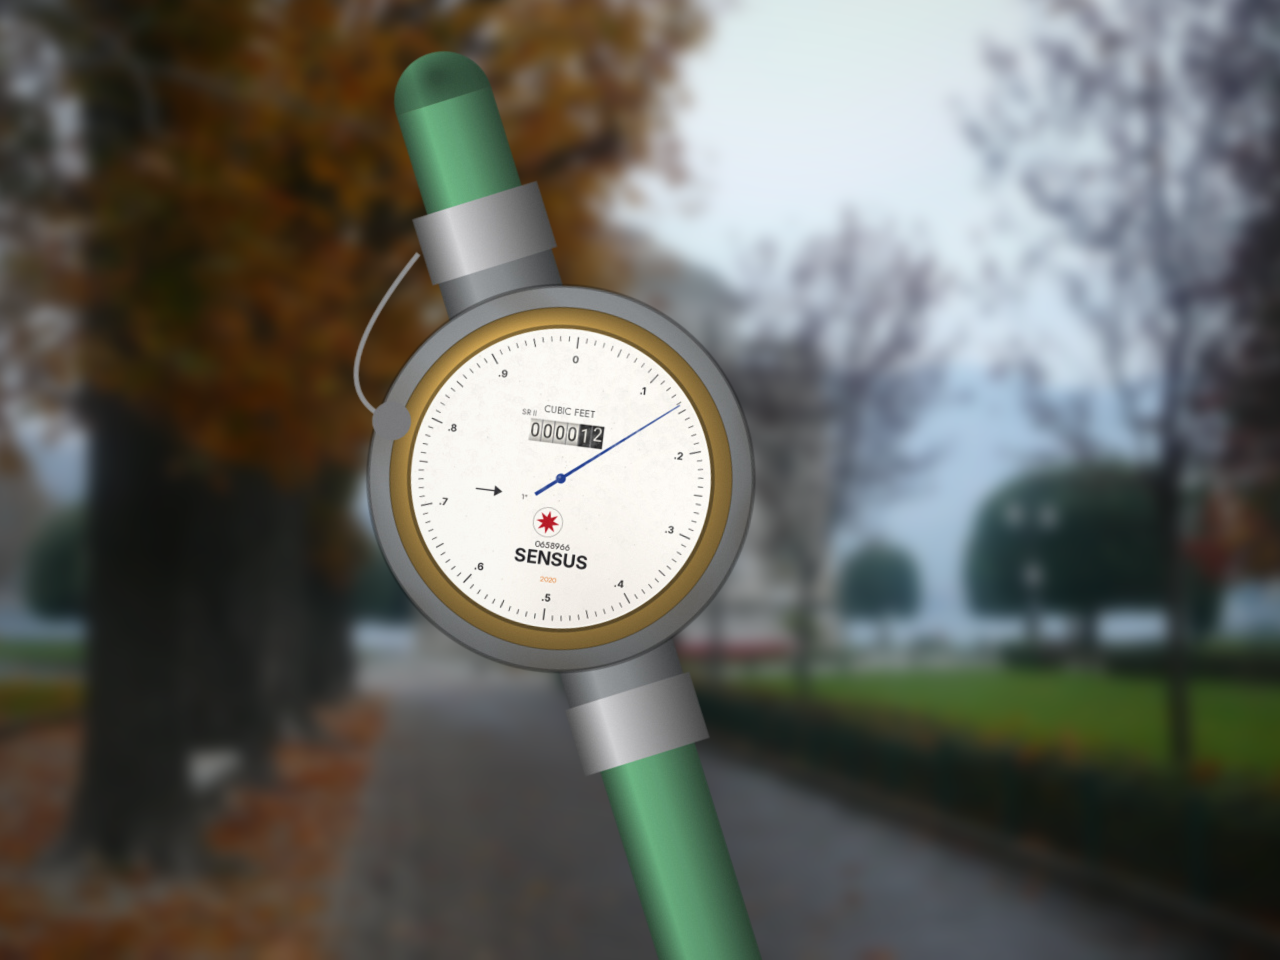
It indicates 12.14 ft³
